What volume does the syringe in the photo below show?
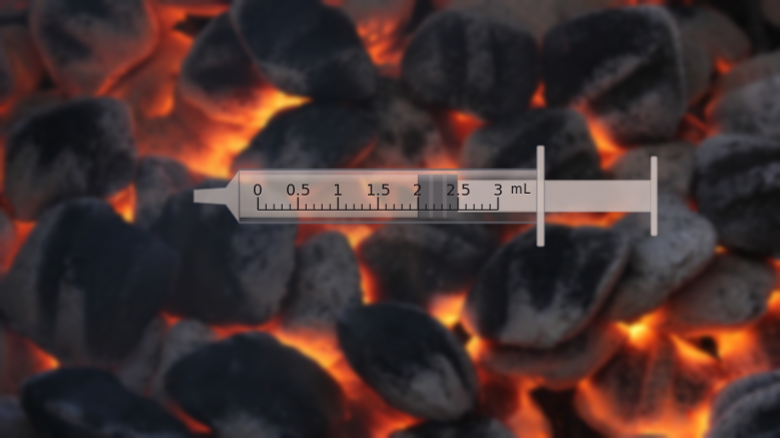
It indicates 2 mL
